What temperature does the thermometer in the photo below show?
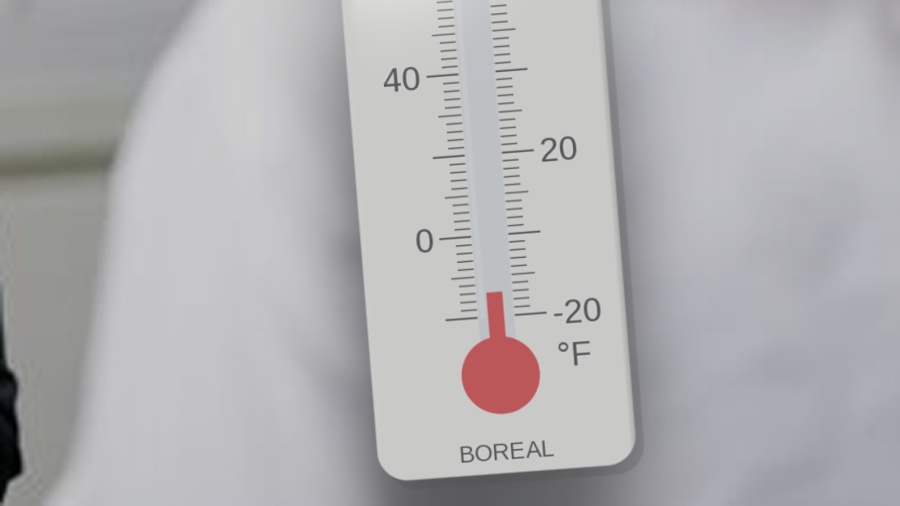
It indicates -14 °F
